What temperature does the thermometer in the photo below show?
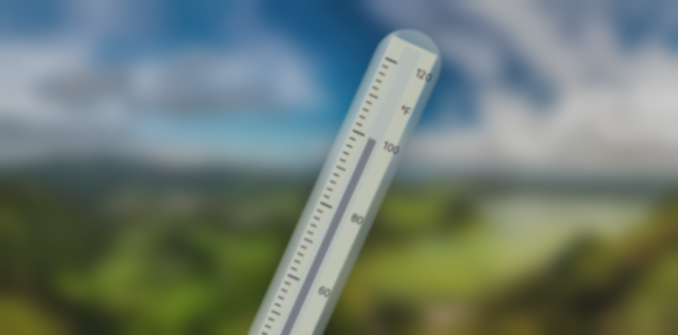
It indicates 100 °F
